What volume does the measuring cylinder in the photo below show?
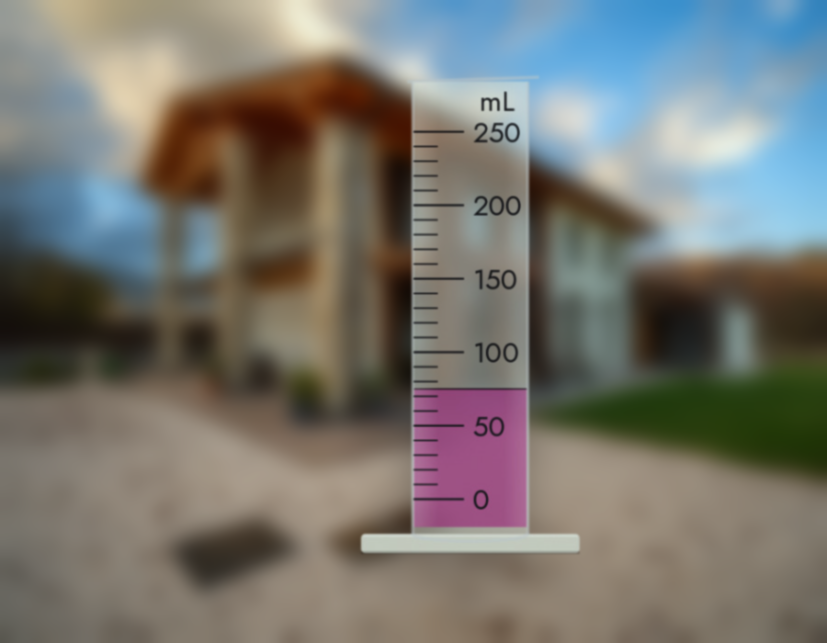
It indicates 75 mL
